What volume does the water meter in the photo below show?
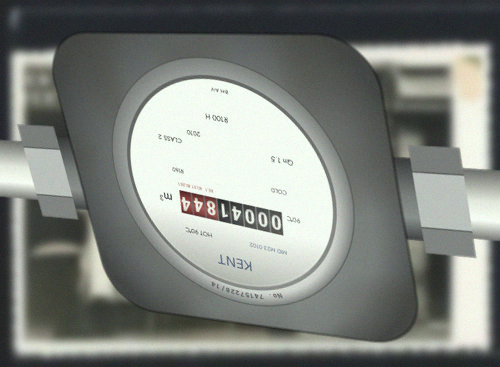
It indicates 41.844 m³
